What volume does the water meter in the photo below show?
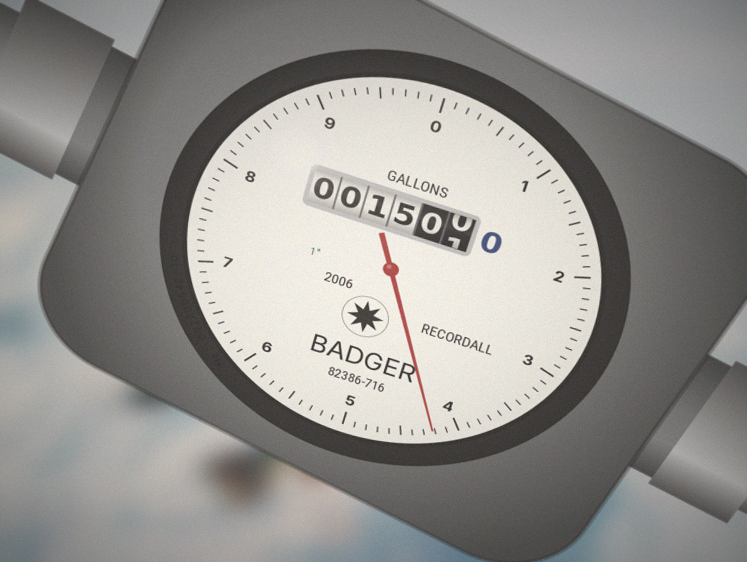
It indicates 15004.2 gal
